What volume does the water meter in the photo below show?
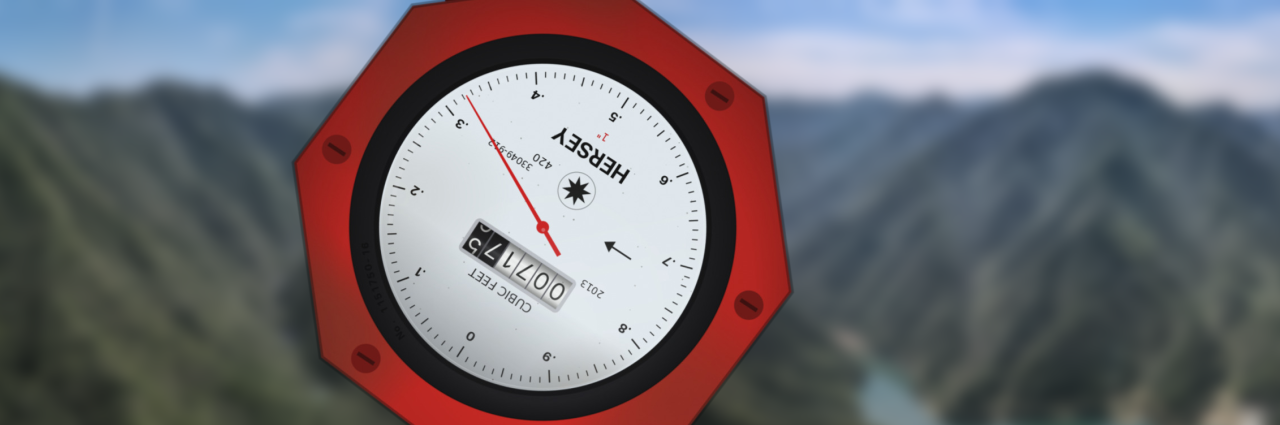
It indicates 7175.32 ft³
